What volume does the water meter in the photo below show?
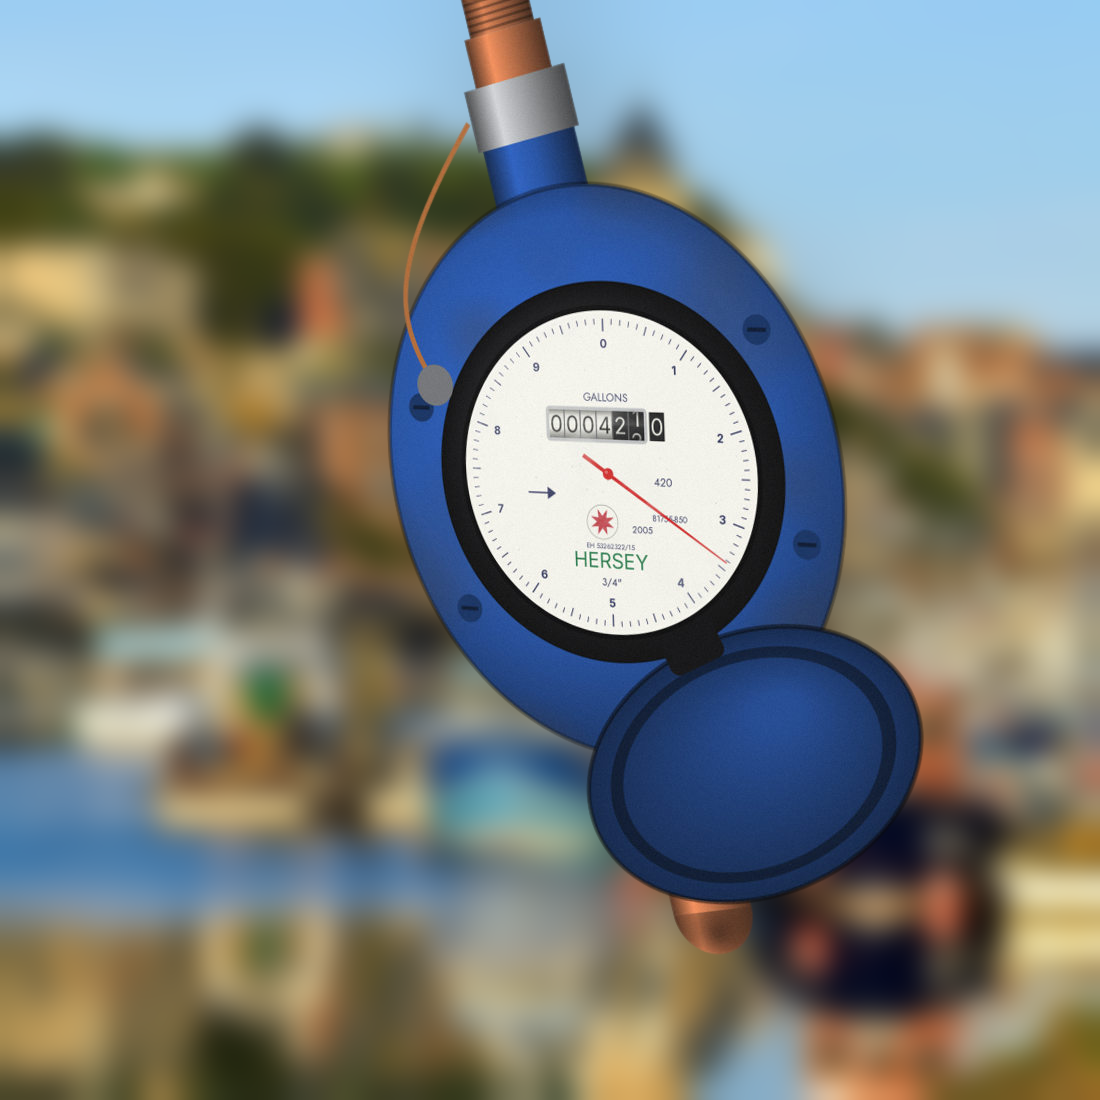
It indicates 4213.4 gal
